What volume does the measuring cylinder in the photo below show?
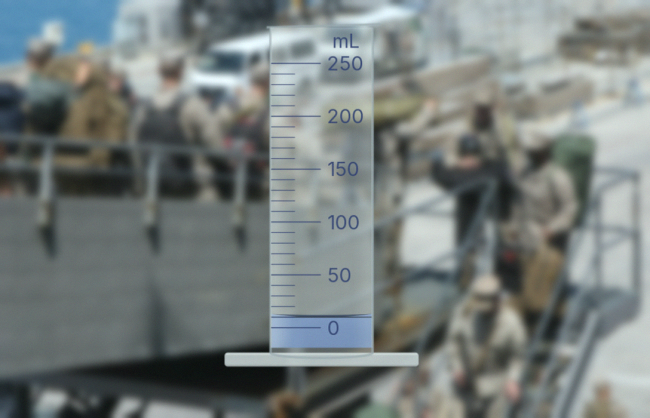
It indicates 10 mL
